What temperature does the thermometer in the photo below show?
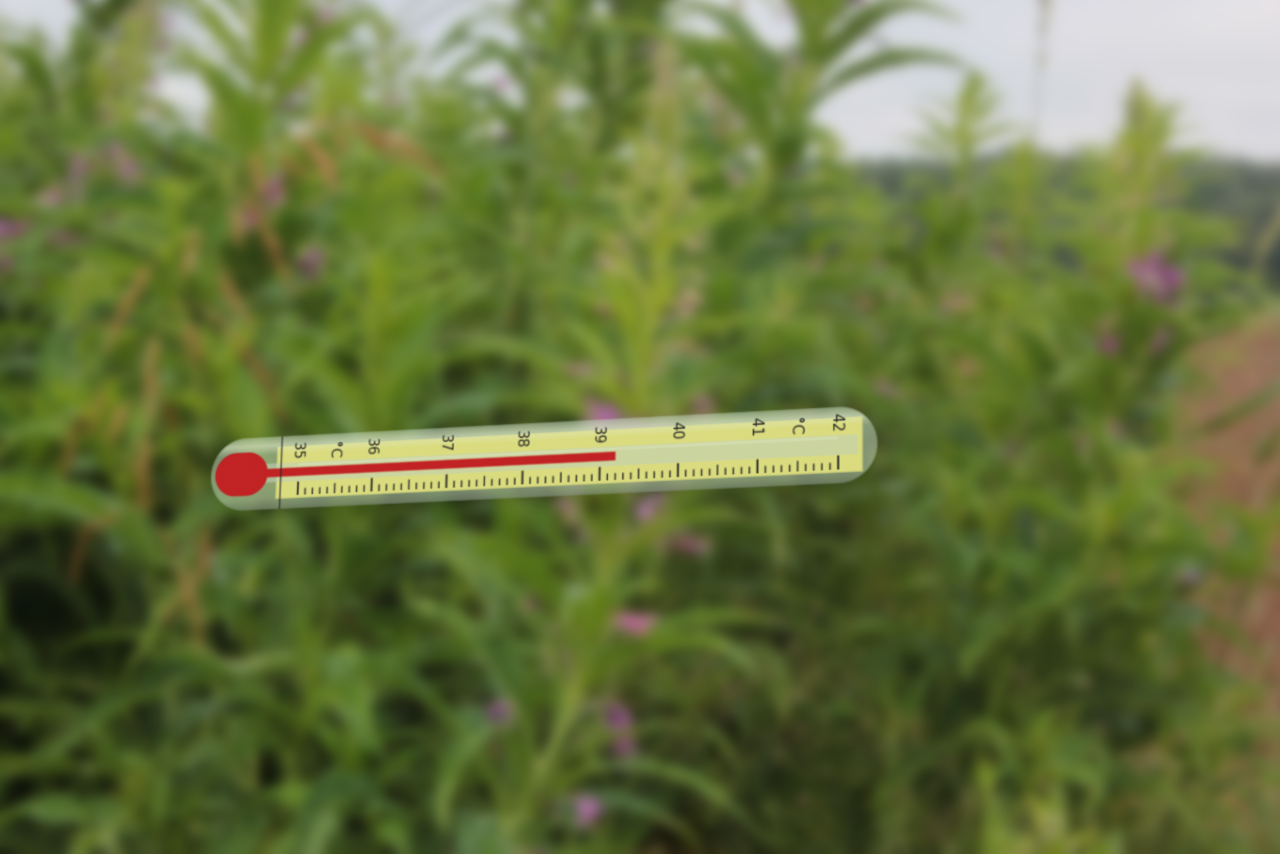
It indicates 39.2 °C
